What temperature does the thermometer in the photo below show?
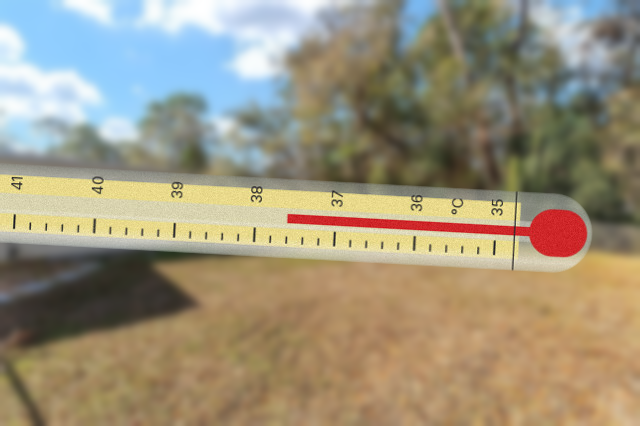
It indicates 37.6 °C
